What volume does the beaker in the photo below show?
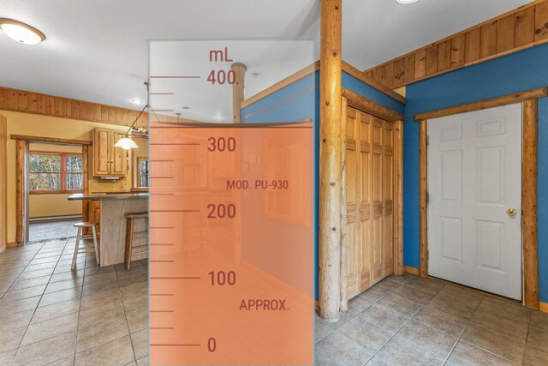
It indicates 325 mL
